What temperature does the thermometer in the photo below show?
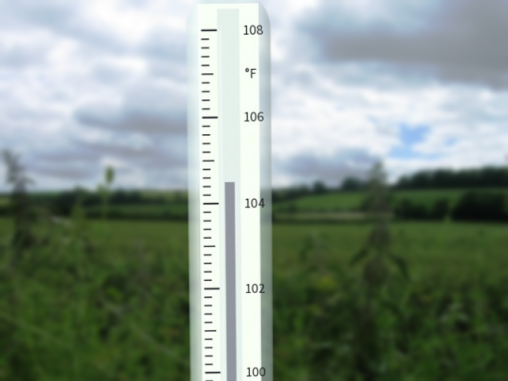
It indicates 104.5 °F
